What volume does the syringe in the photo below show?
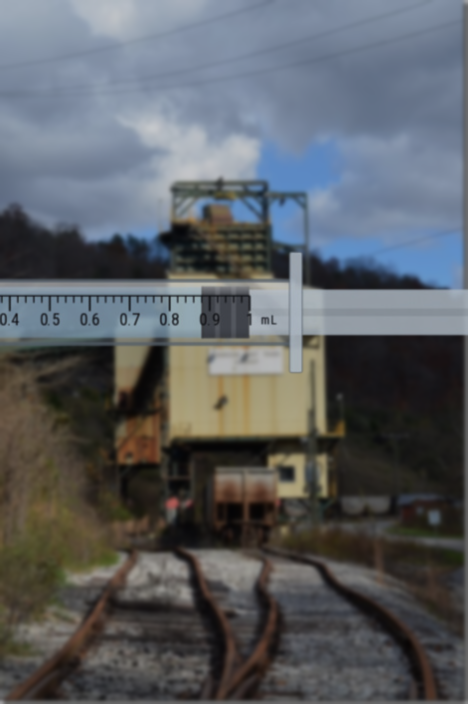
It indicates 0.88 mL
